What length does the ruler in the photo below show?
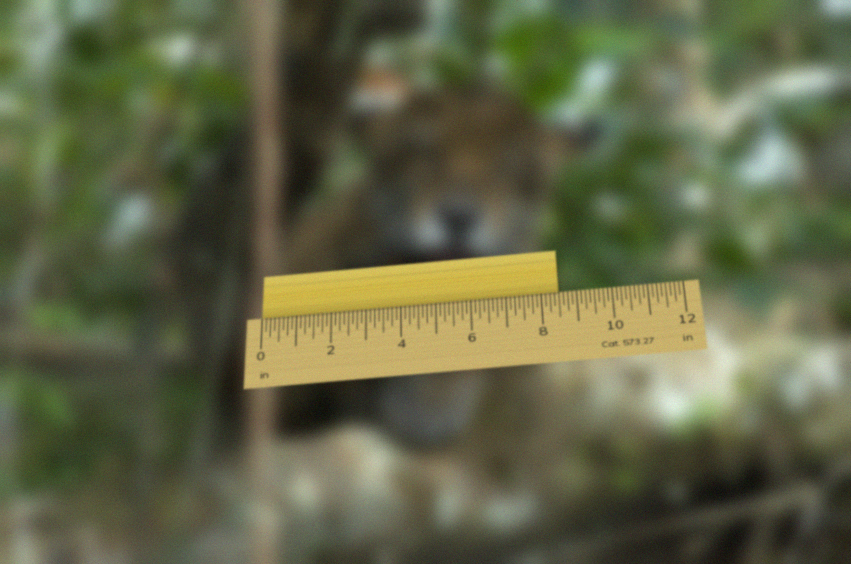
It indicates 8.5 in
